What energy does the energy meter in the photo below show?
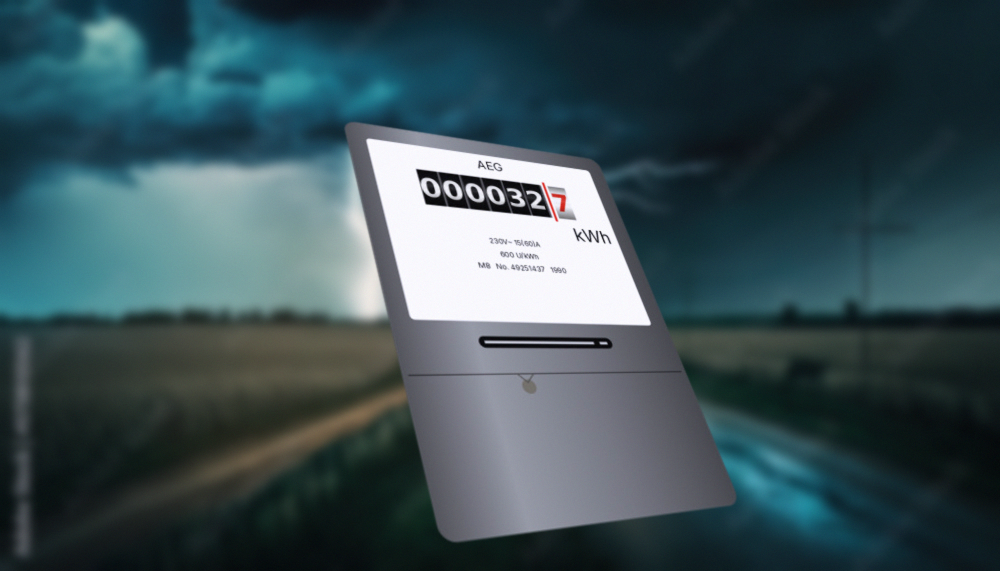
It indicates 32.7 kWh
